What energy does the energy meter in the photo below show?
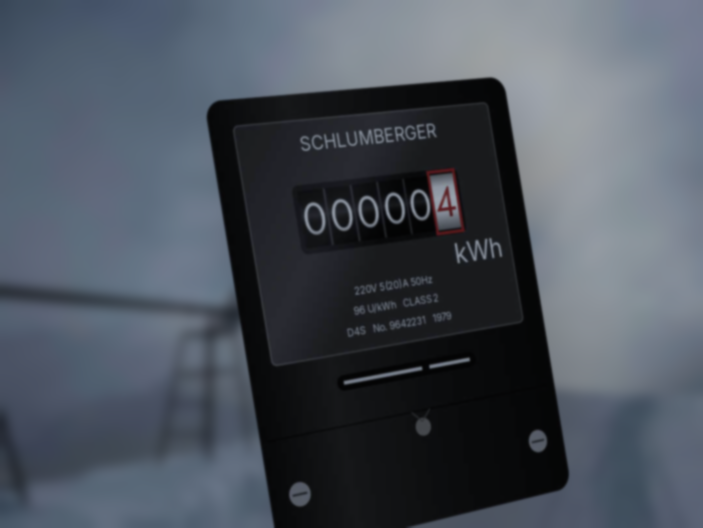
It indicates 0.4 kWh
